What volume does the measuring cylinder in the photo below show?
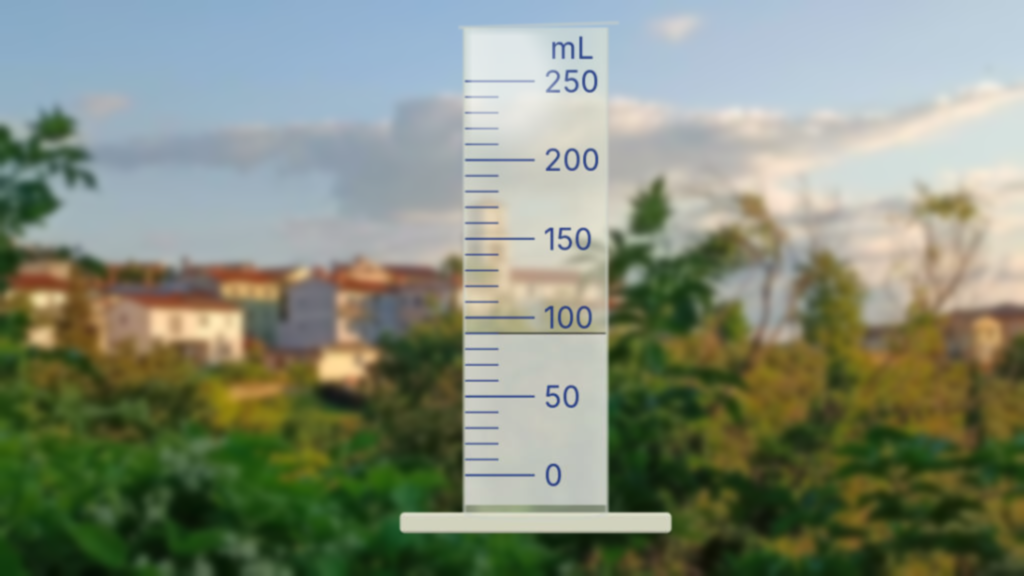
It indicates 90 mL
